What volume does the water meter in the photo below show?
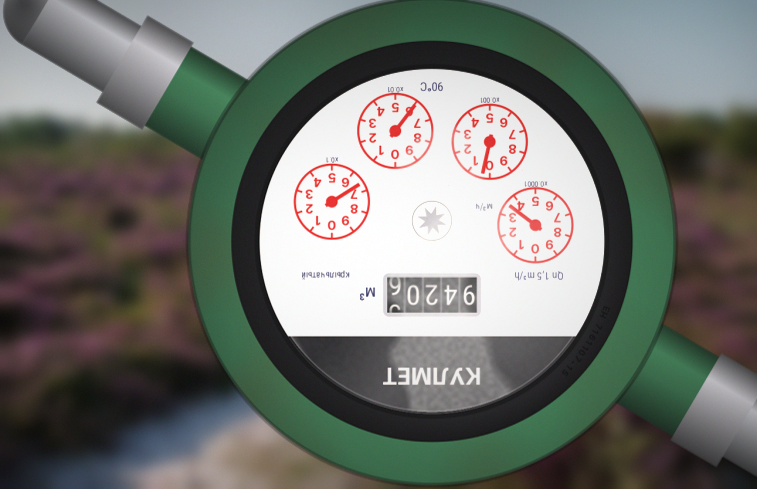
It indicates 94205.6603 m³
